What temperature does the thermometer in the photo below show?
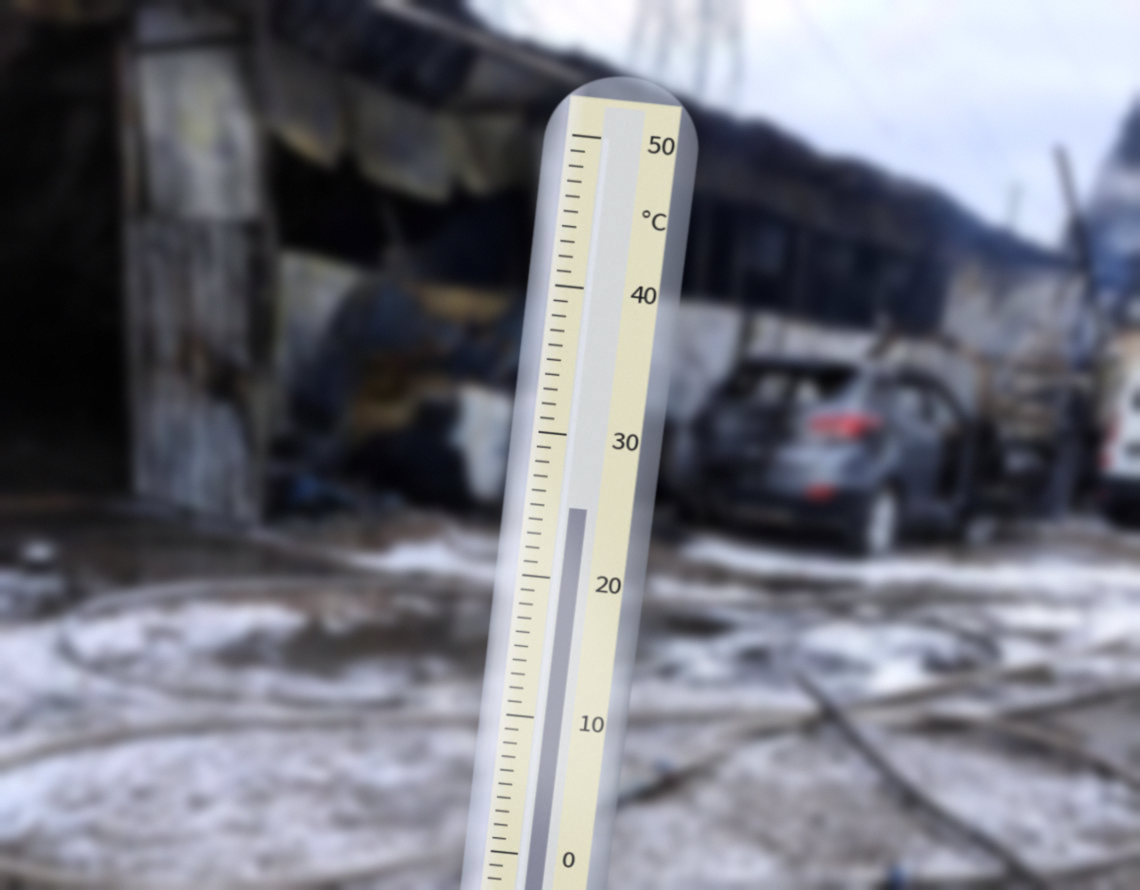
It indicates 25 °C
